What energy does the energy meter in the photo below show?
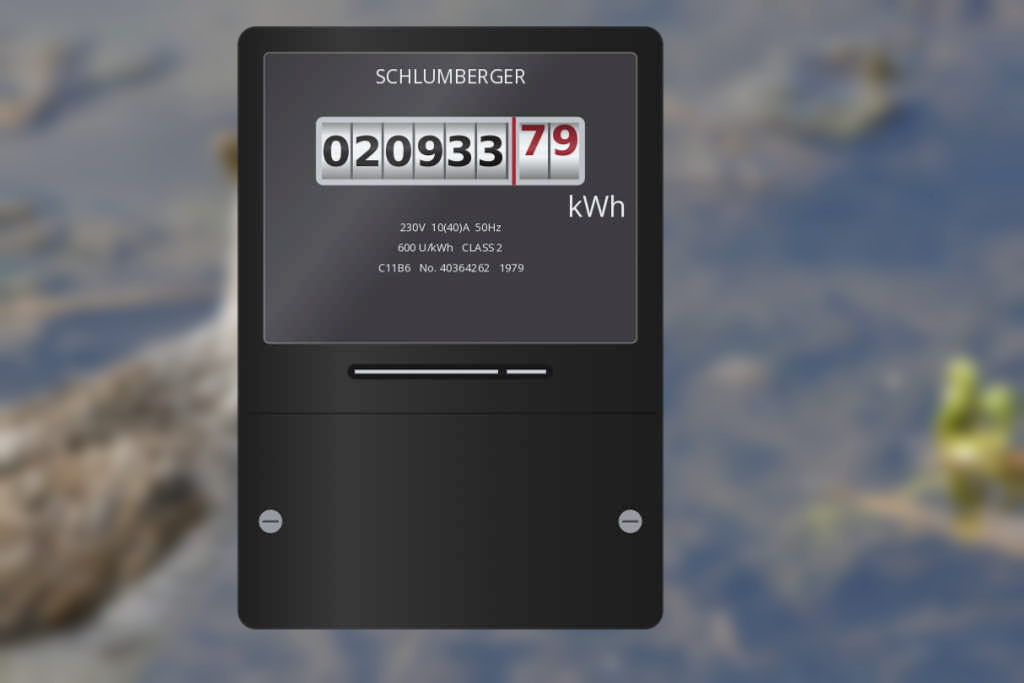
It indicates 20933.79 kWh
